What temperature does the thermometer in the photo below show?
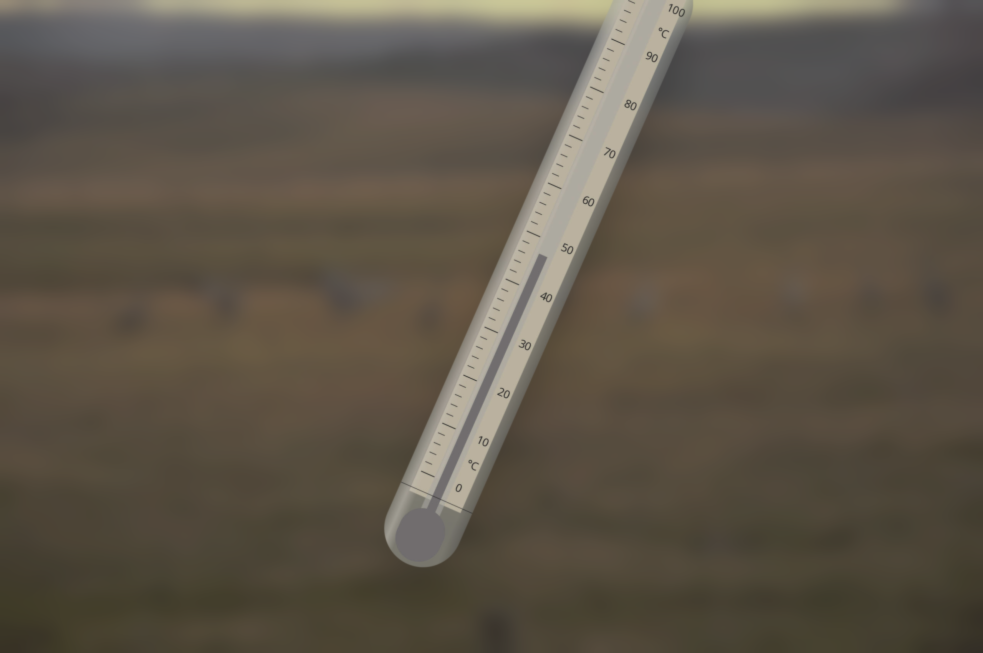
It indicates 47 °C
